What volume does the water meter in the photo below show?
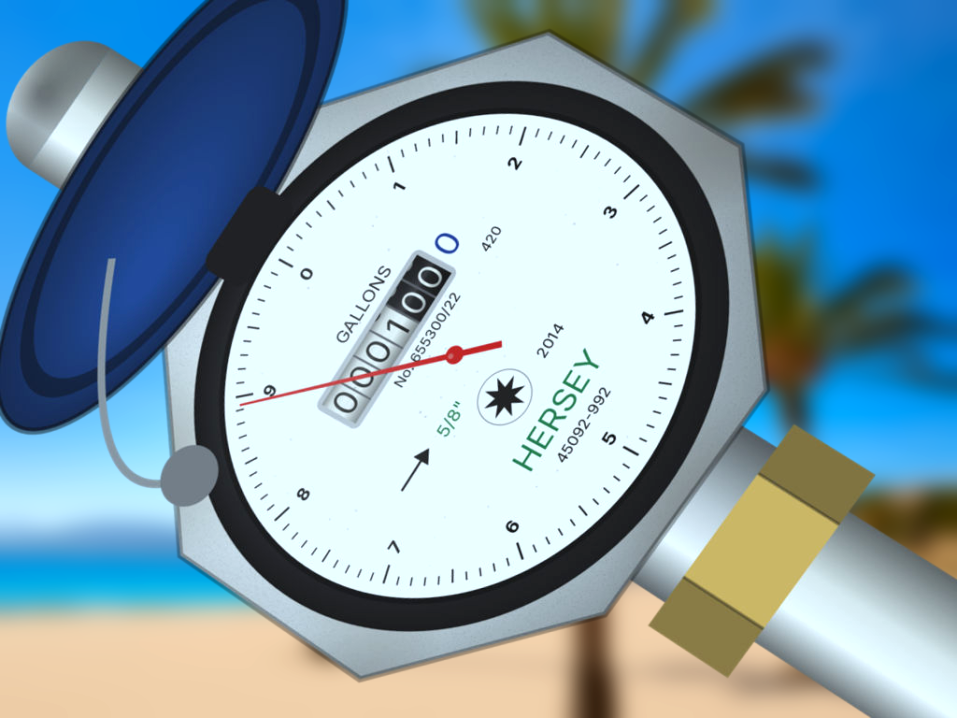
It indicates 998.9 gal
